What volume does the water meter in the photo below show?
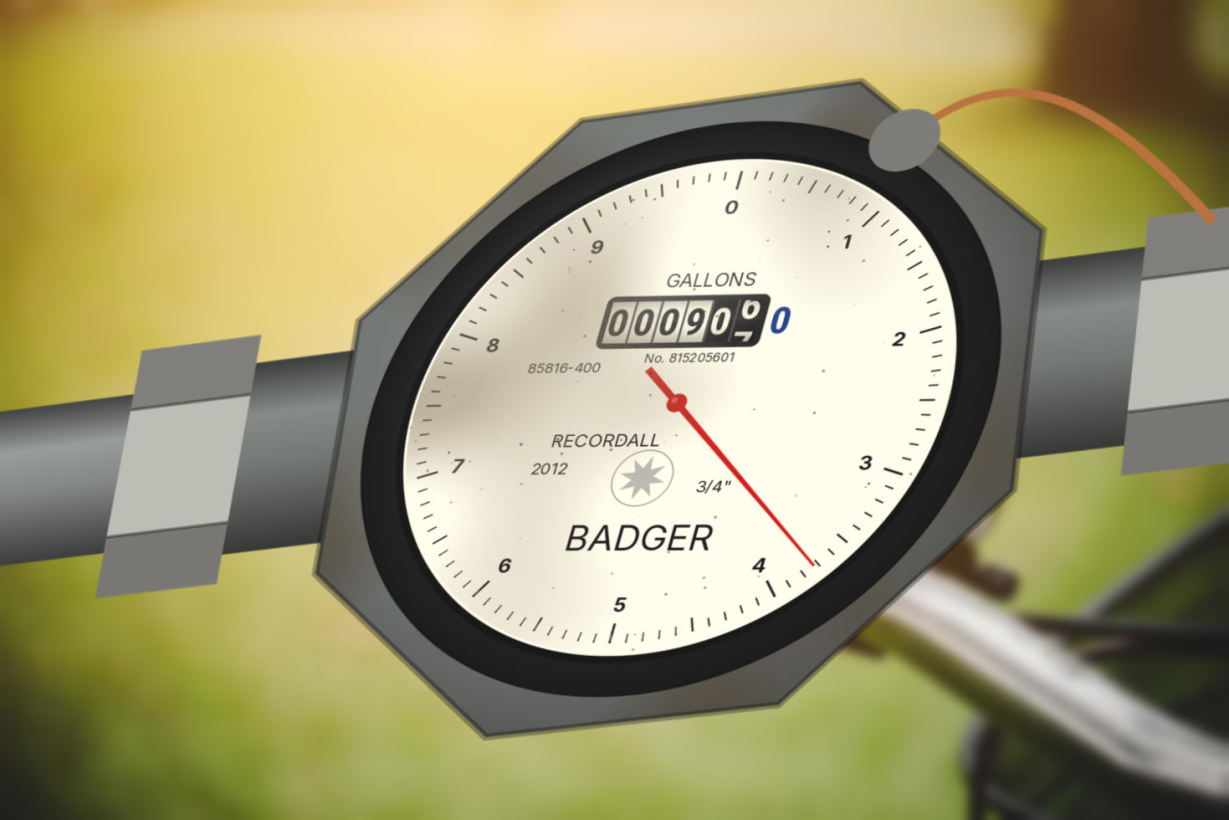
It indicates 9063.7 gal
